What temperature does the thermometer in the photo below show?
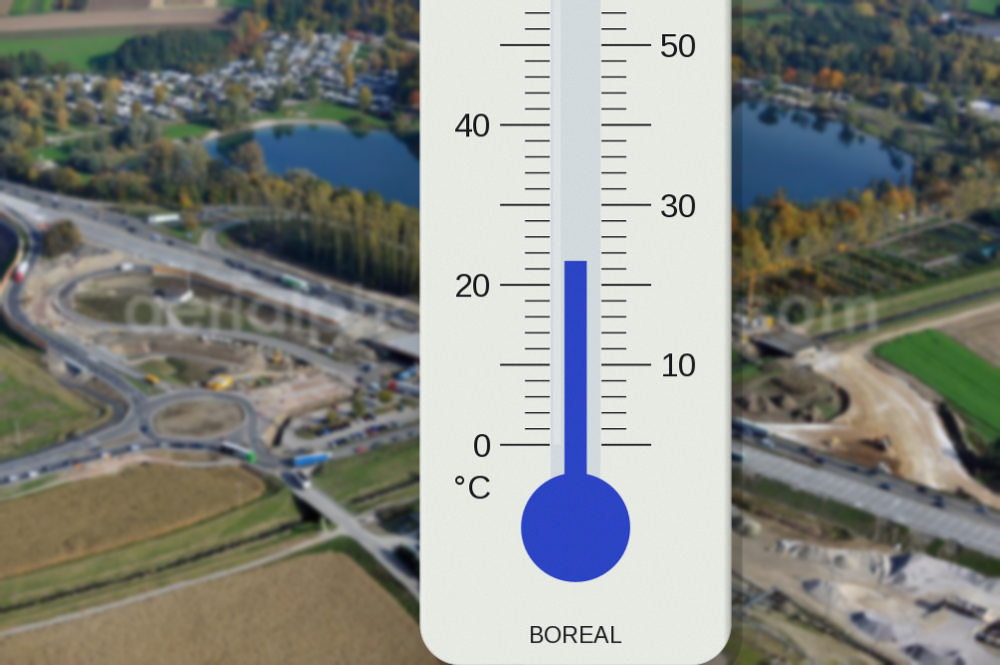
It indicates 23 °C
